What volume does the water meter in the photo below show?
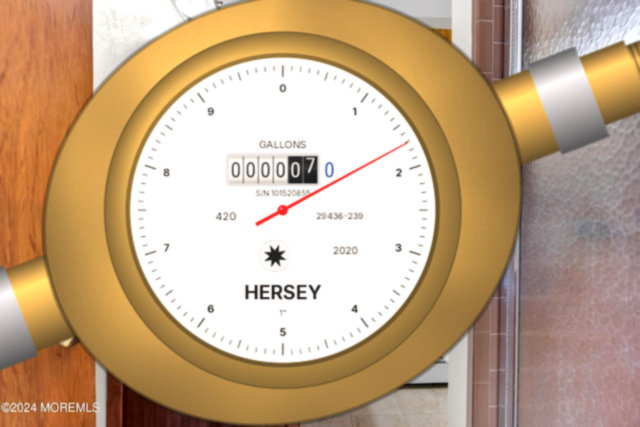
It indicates 71.7 gal
